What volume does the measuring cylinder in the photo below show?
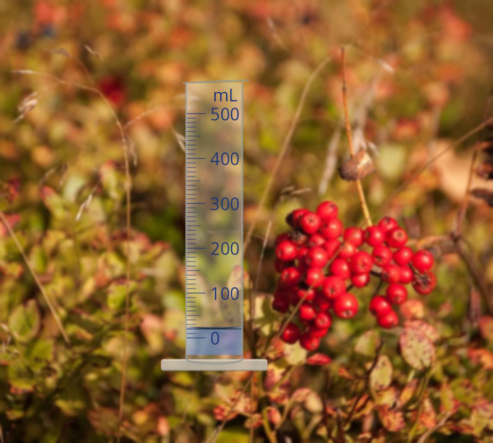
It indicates 20 mL
